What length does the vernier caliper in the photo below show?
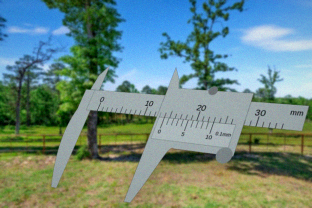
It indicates 14.0 mm
